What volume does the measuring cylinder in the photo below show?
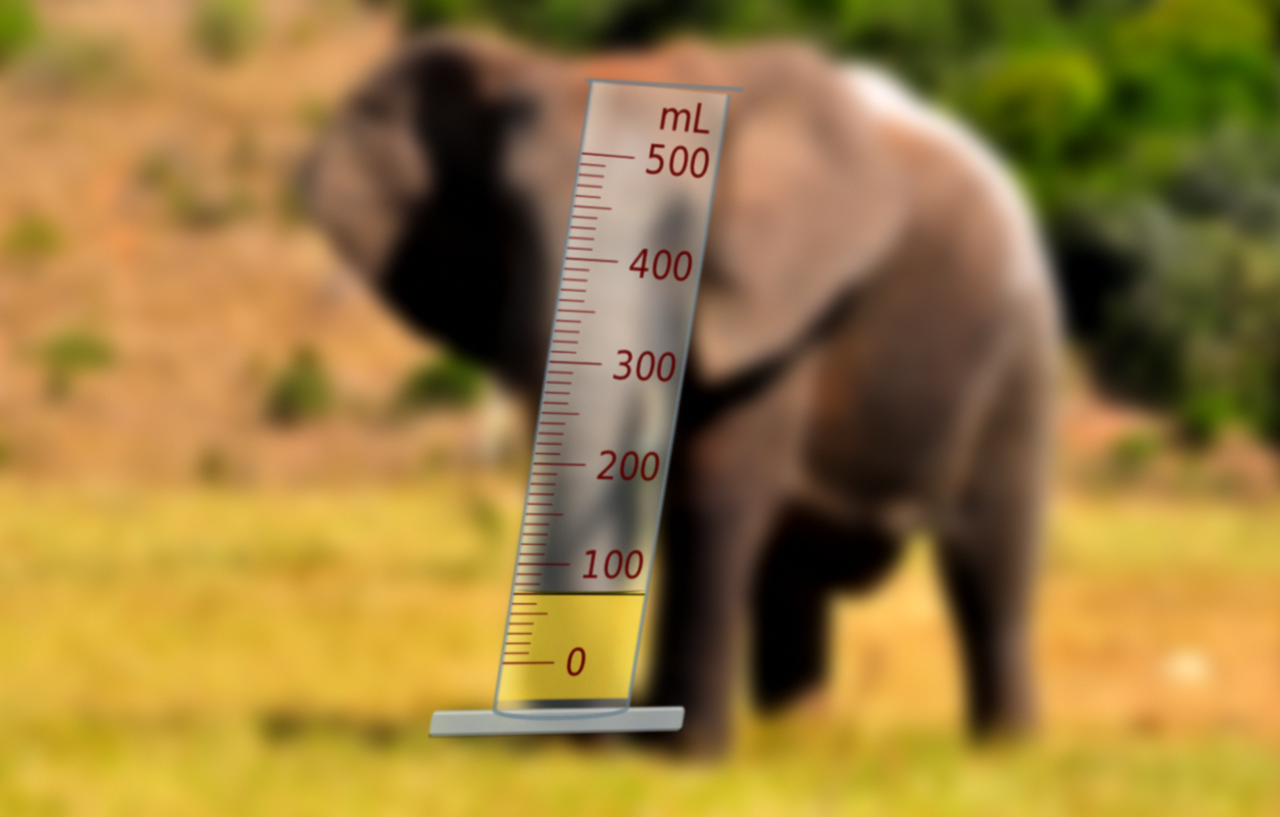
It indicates 70 mL
